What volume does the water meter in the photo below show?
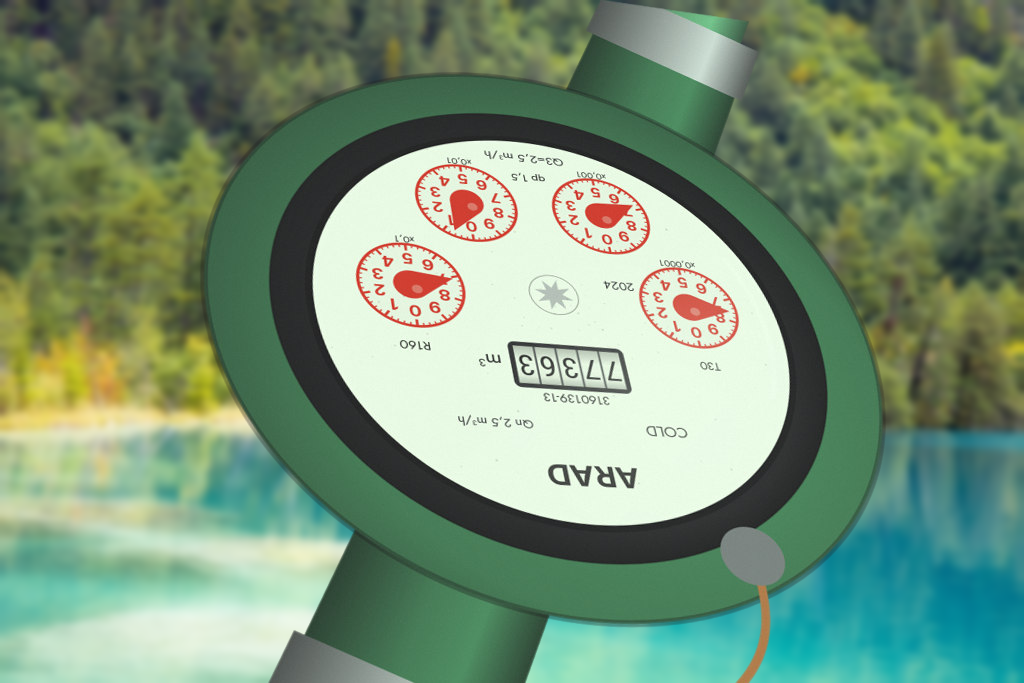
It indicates 77363.7067 m³
